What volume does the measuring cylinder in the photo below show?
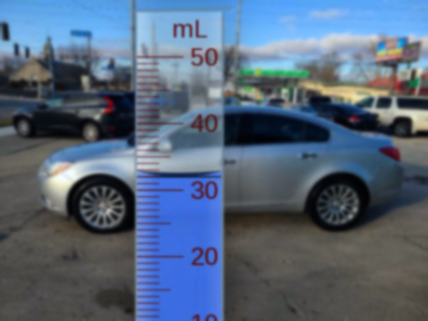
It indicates 32 mL
